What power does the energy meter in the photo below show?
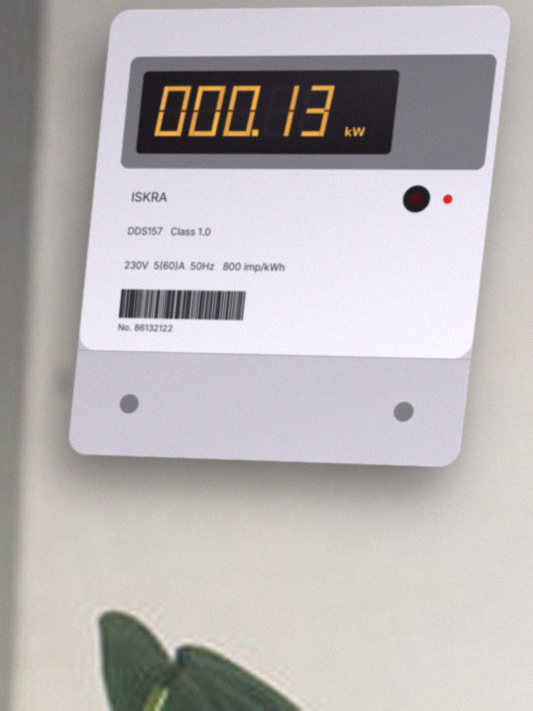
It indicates 0.13 kW
